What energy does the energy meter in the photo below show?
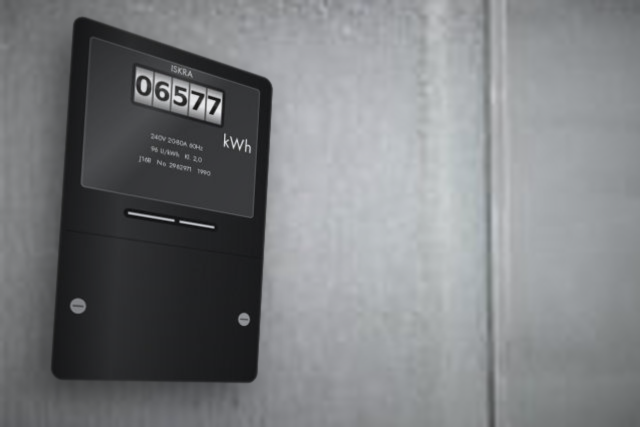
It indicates 6577 kWh
